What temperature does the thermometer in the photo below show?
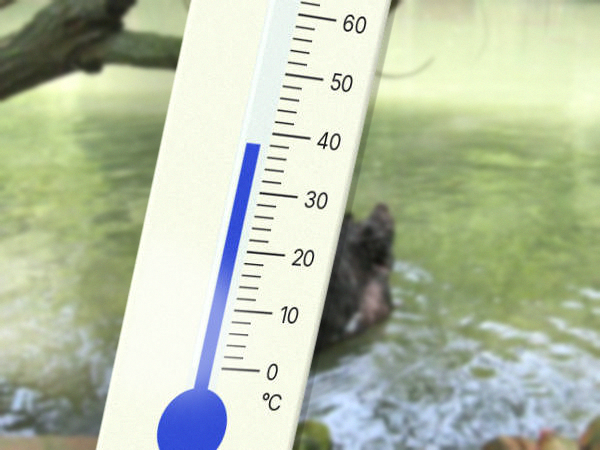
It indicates 38 °C
